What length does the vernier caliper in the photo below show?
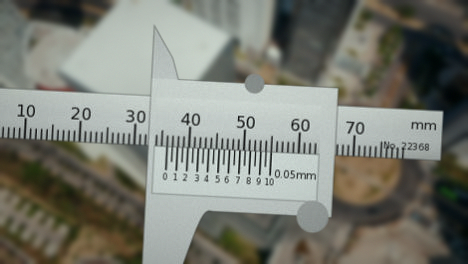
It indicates 36.0 mm
